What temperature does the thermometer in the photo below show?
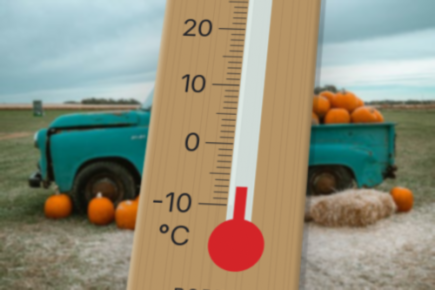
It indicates -7 °C
